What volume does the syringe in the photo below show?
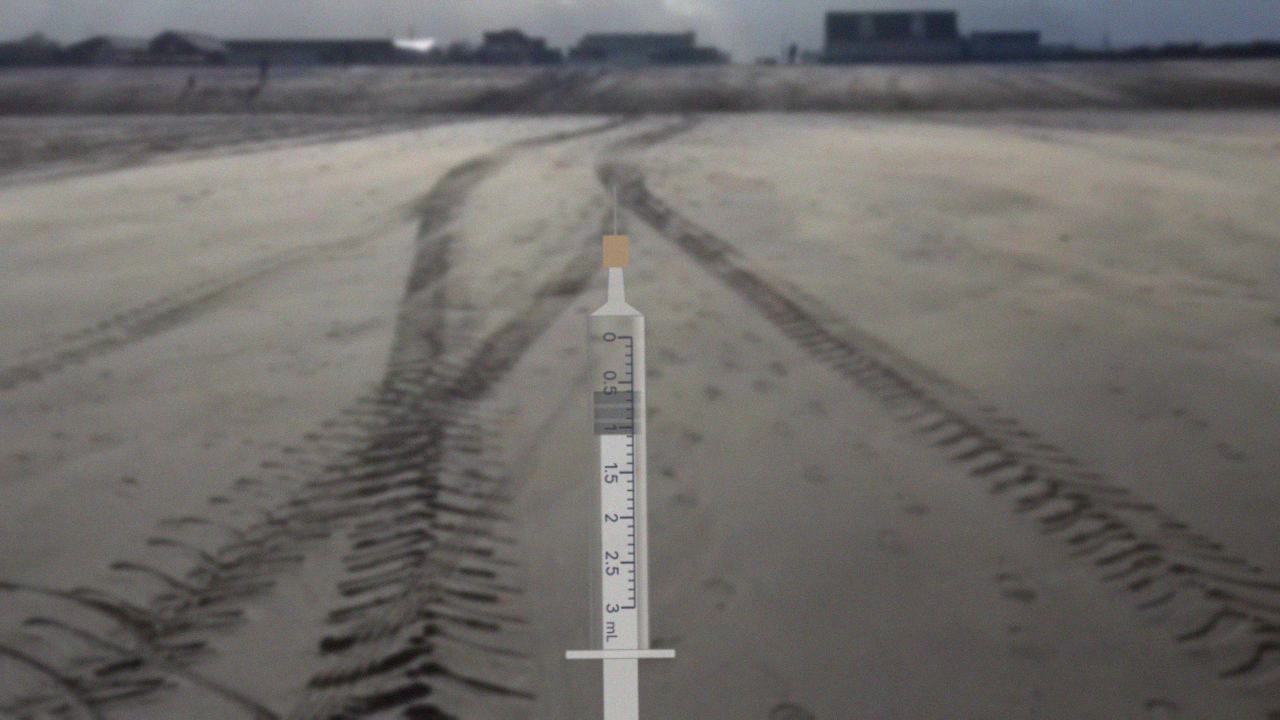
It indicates 0.6 mL
